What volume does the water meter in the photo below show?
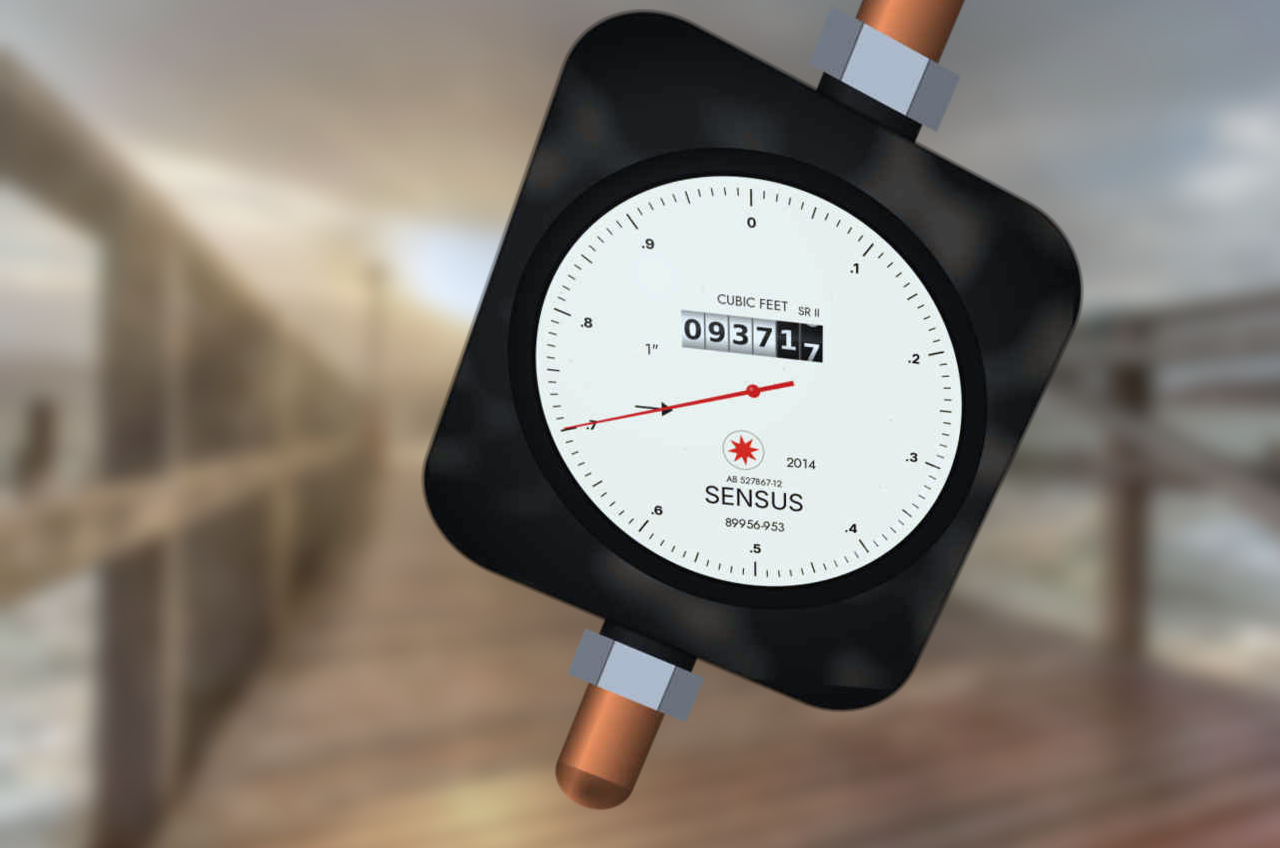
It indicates 93716.70 ft³
